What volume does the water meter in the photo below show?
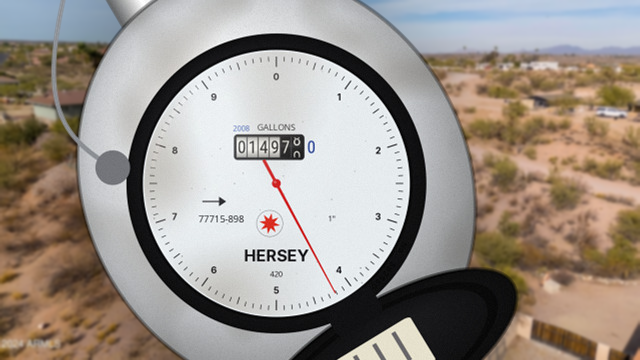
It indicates 149784.2 gal
